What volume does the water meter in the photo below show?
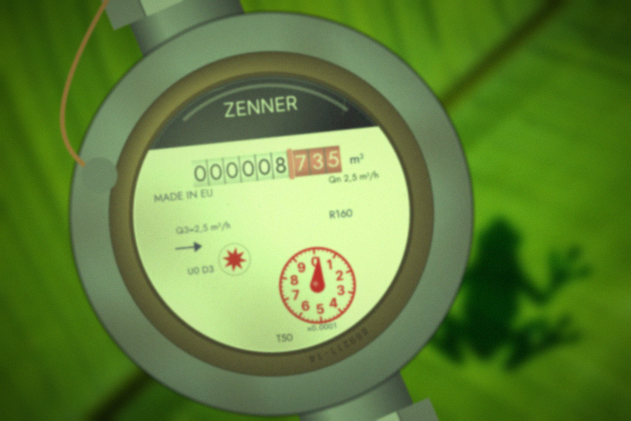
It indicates 8.7350 m³
